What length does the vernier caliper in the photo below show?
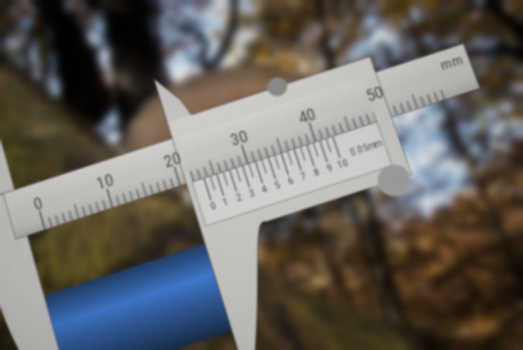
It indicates 23.5 mm
